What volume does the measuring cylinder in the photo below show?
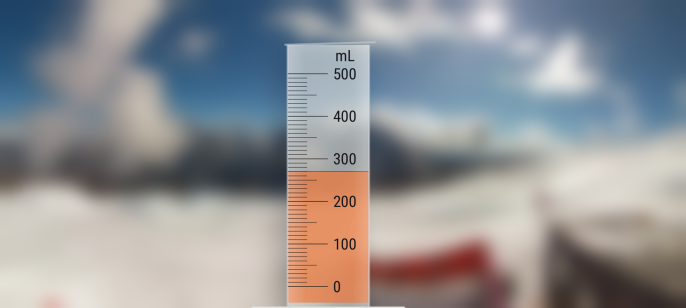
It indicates 270 mL
